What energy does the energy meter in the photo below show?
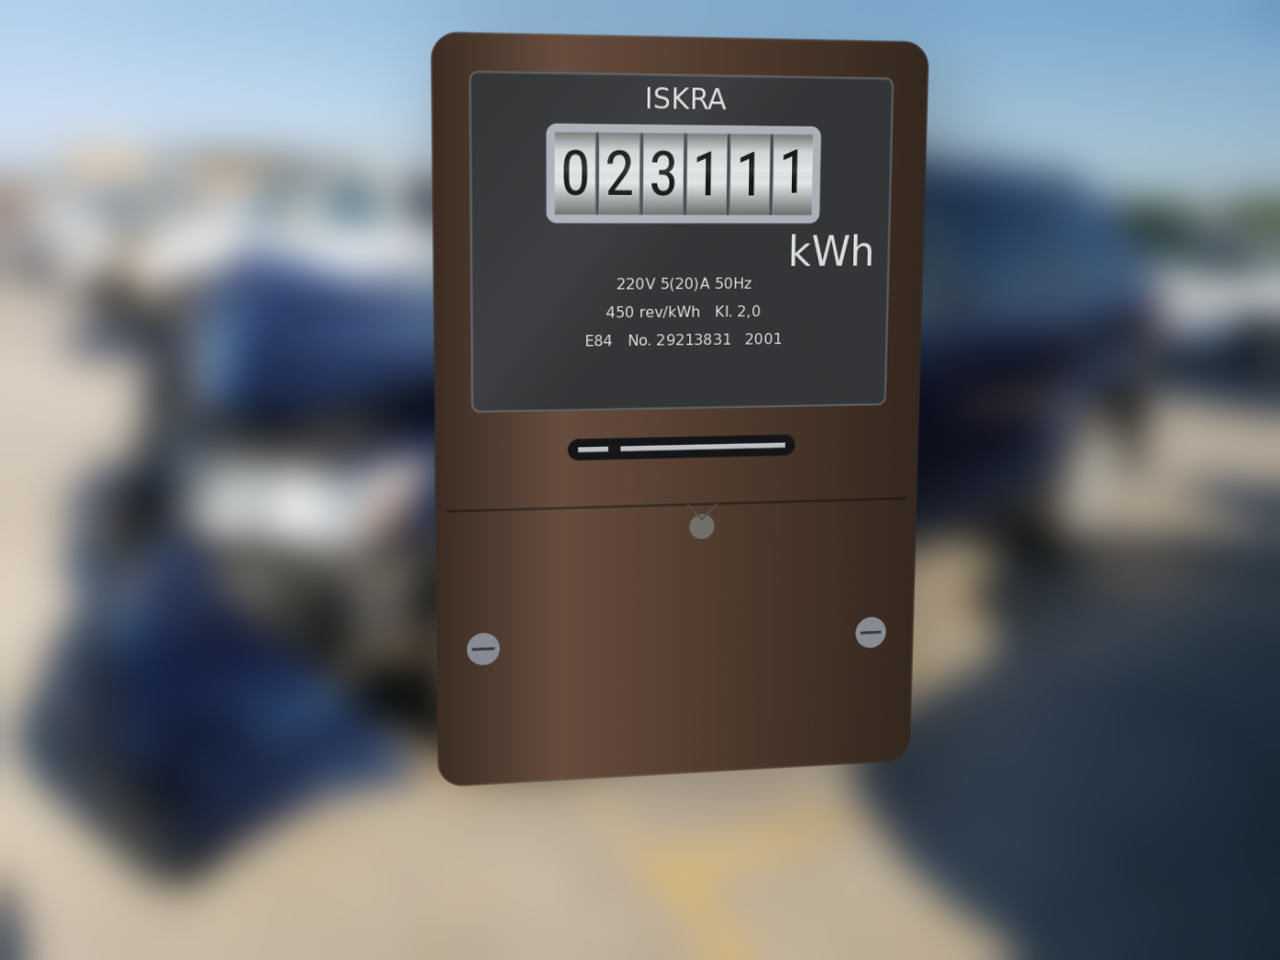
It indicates 23111 kWh
